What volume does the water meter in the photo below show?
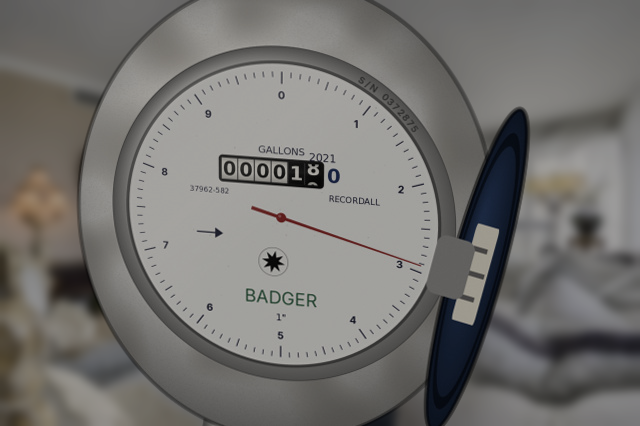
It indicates 182.9 gal
